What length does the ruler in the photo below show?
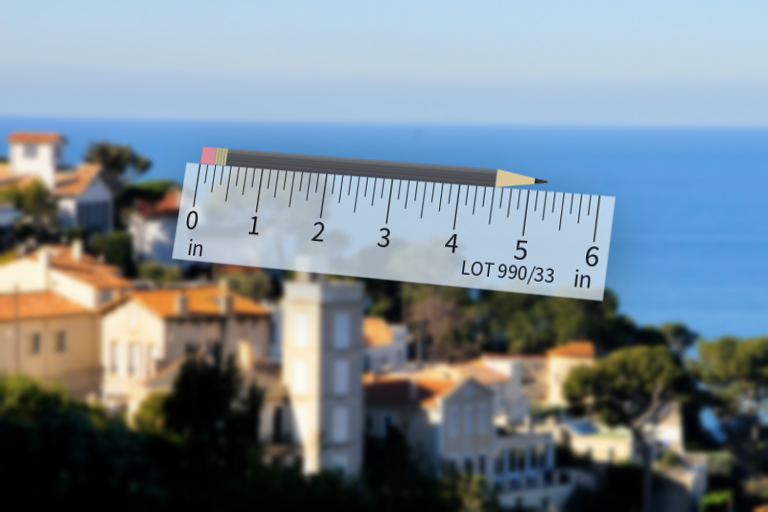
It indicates 5.25 in
